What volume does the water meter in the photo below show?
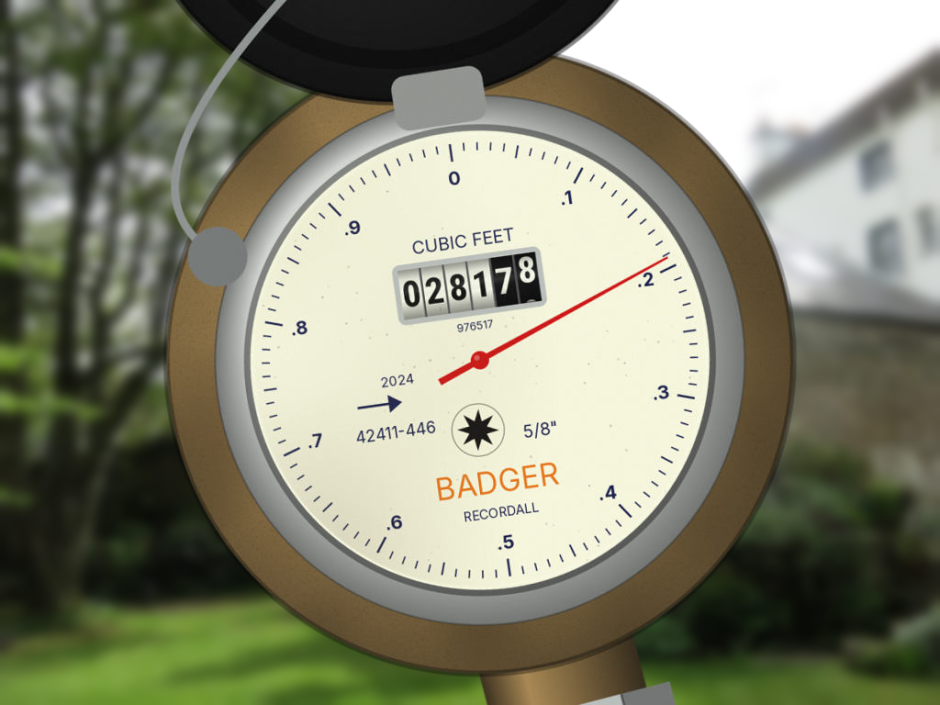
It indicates 28178.19 ft³
